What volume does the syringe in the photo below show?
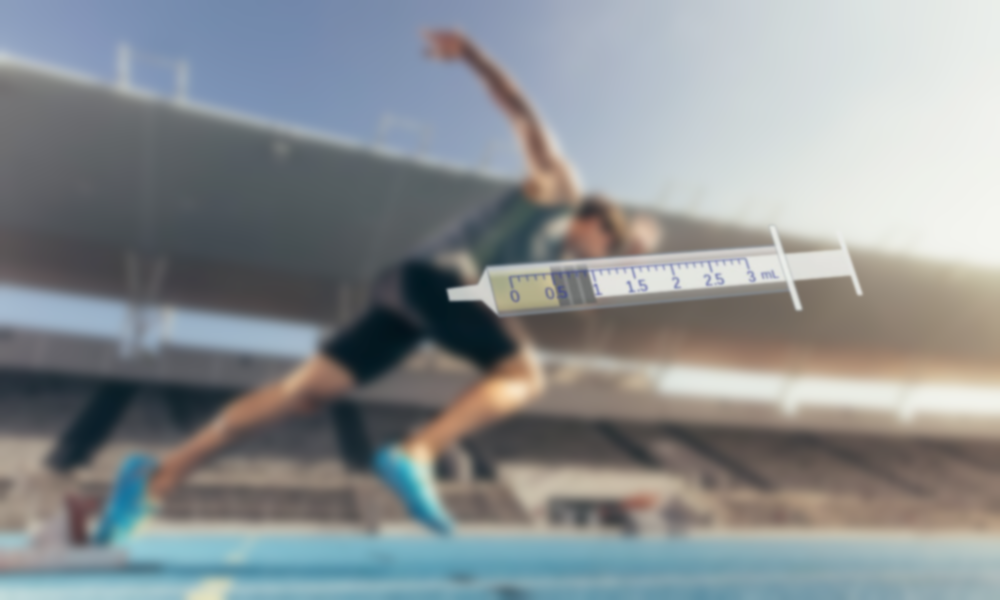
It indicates 0.5 mL
